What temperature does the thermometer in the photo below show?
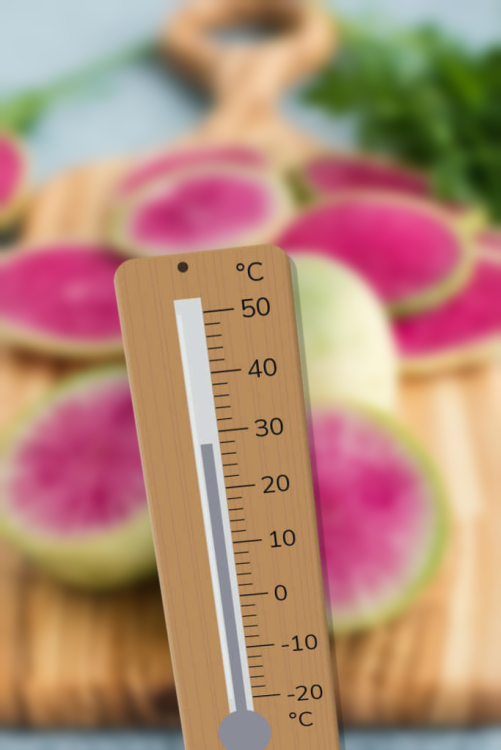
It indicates 28 °C
